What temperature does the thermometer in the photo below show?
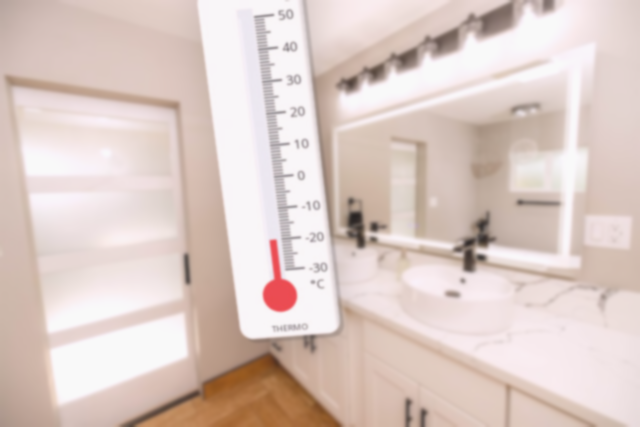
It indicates -20 °C
